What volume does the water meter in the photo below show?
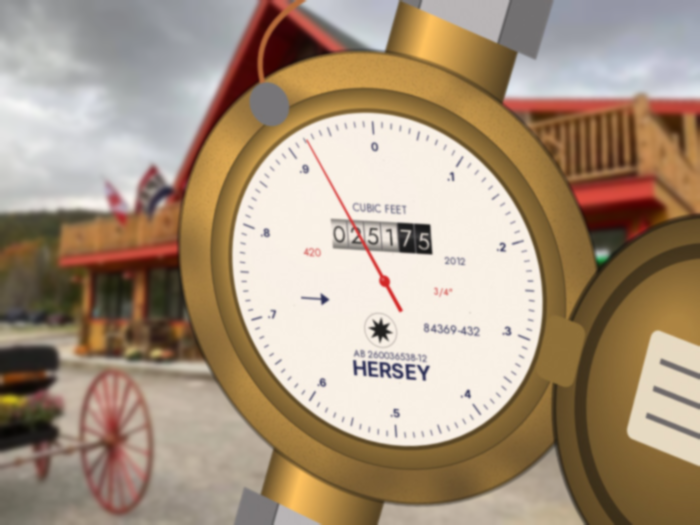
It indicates 25174.92 ft³
